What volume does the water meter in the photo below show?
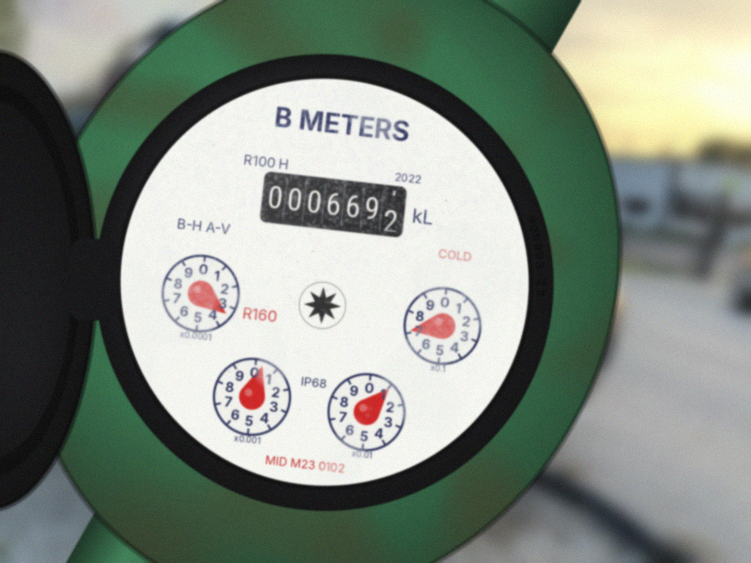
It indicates 6691.7103 kL
